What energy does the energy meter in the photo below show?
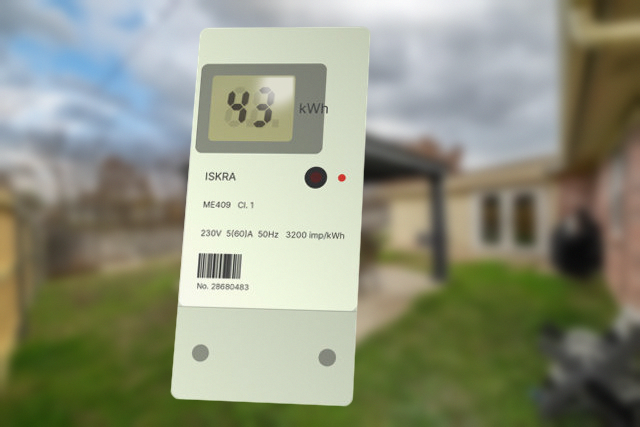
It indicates 43 kWh
